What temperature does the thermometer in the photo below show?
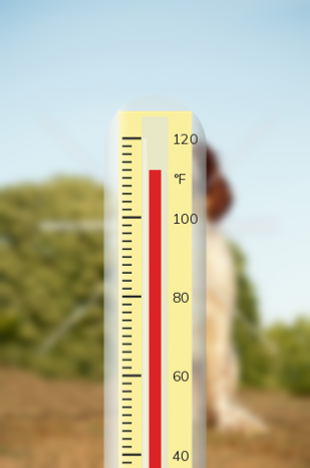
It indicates 112 °F
